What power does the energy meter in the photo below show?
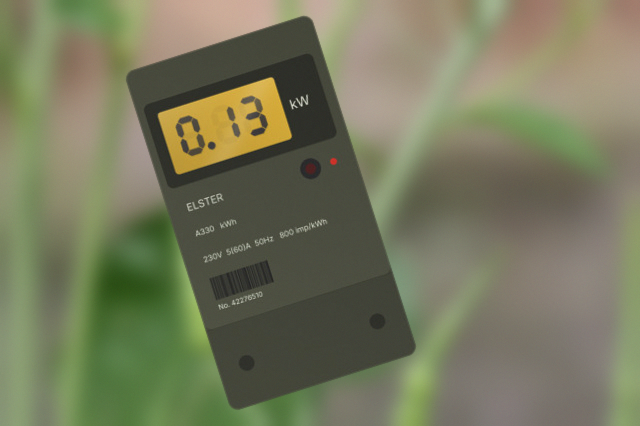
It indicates 0.13 kW
